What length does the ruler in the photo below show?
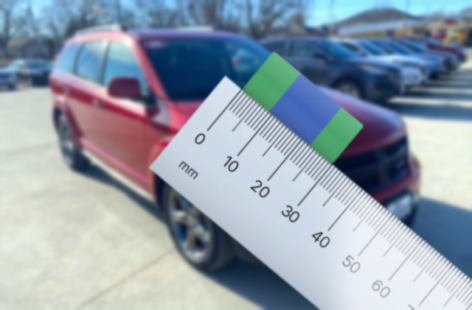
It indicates 30 mm
